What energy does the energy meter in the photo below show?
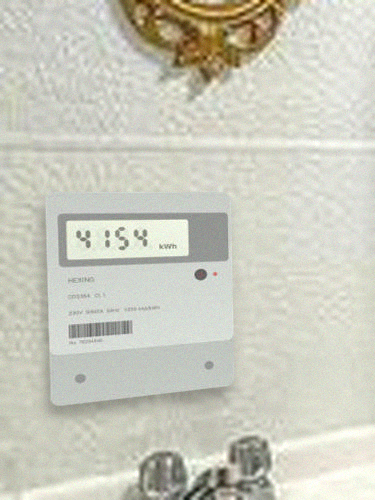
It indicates 4154 kWh
